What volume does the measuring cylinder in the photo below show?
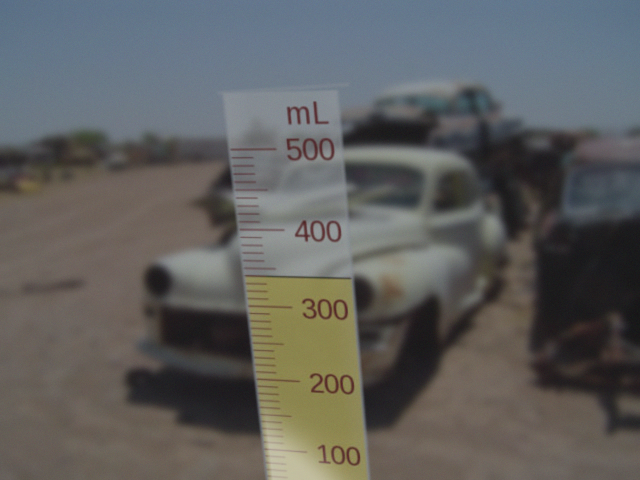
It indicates 340 mL
